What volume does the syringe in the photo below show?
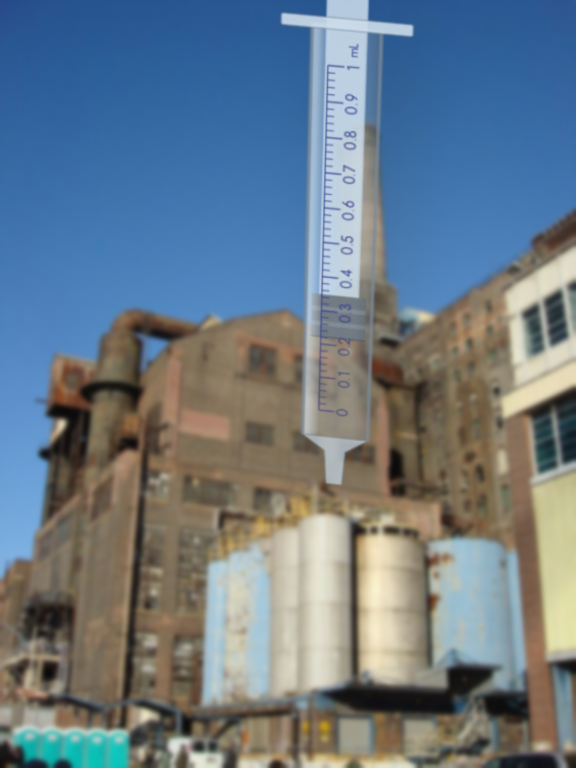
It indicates 0.22 mL
